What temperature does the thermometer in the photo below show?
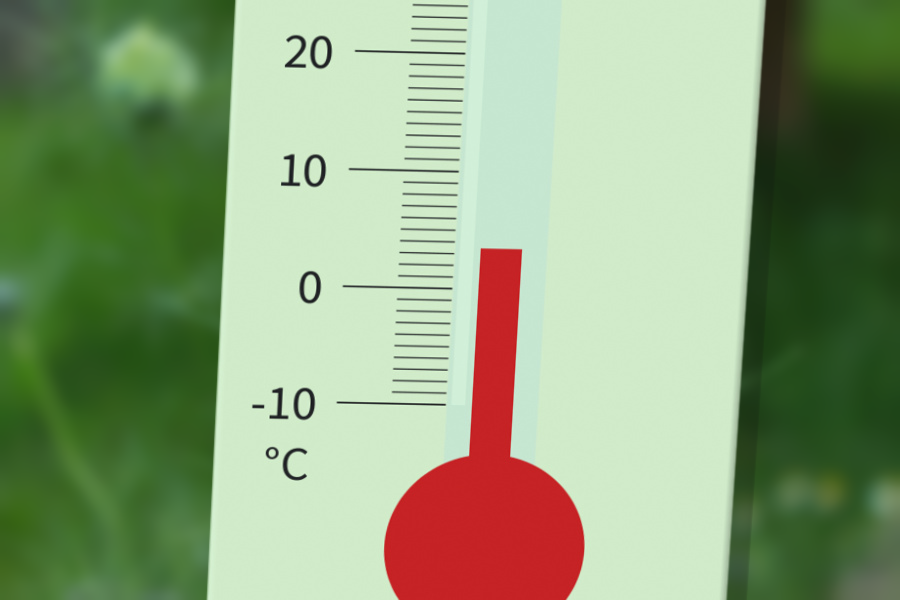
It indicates 3.5 °C
